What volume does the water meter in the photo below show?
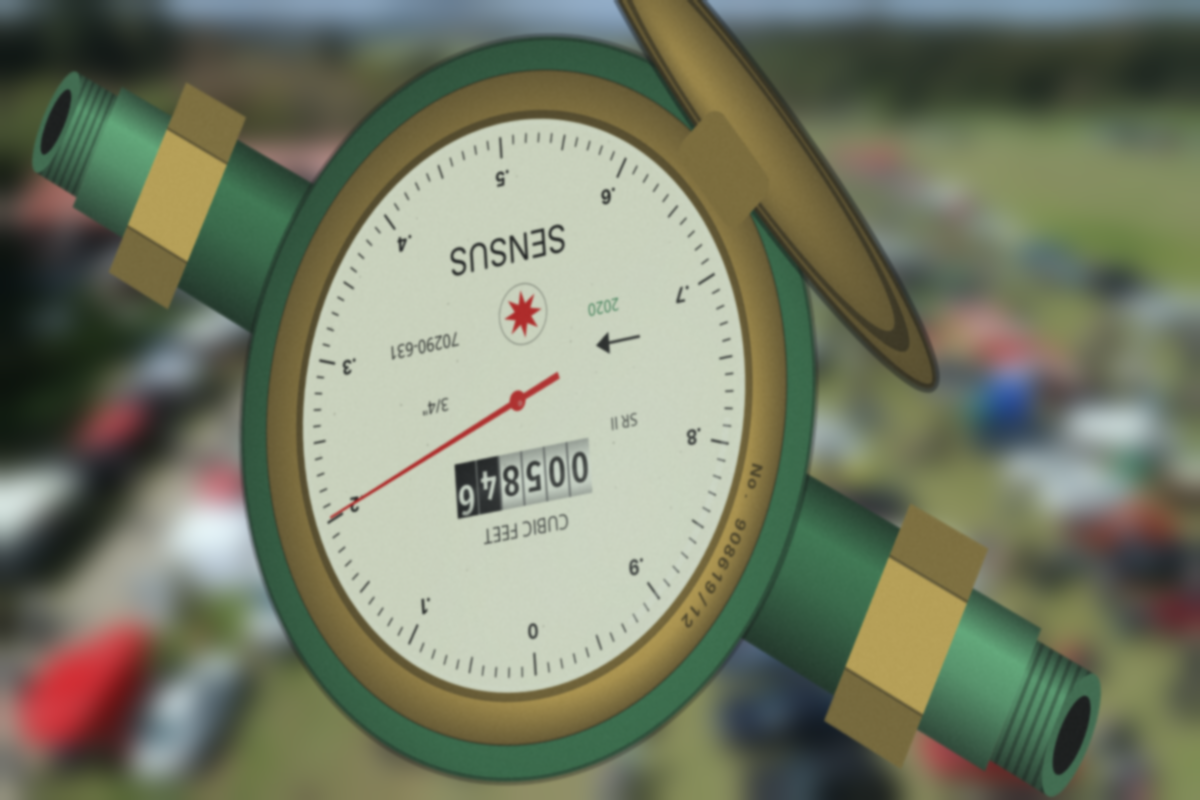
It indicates 5846.20 ft³
